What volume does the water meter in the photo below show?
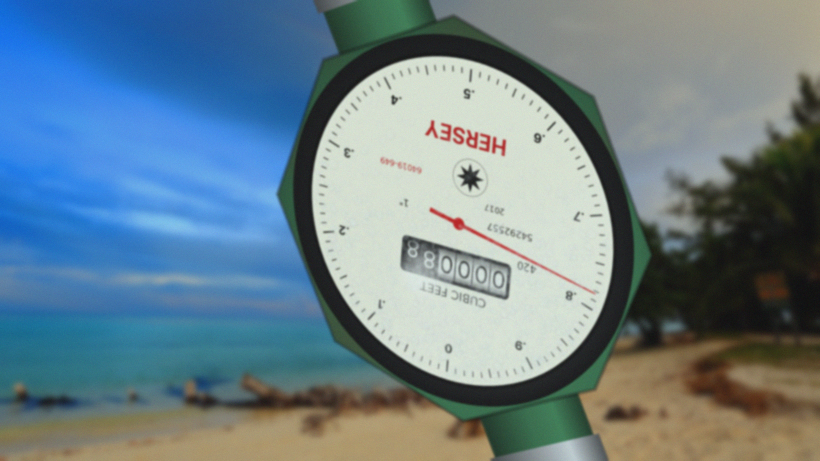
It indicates 87.78 ft³
